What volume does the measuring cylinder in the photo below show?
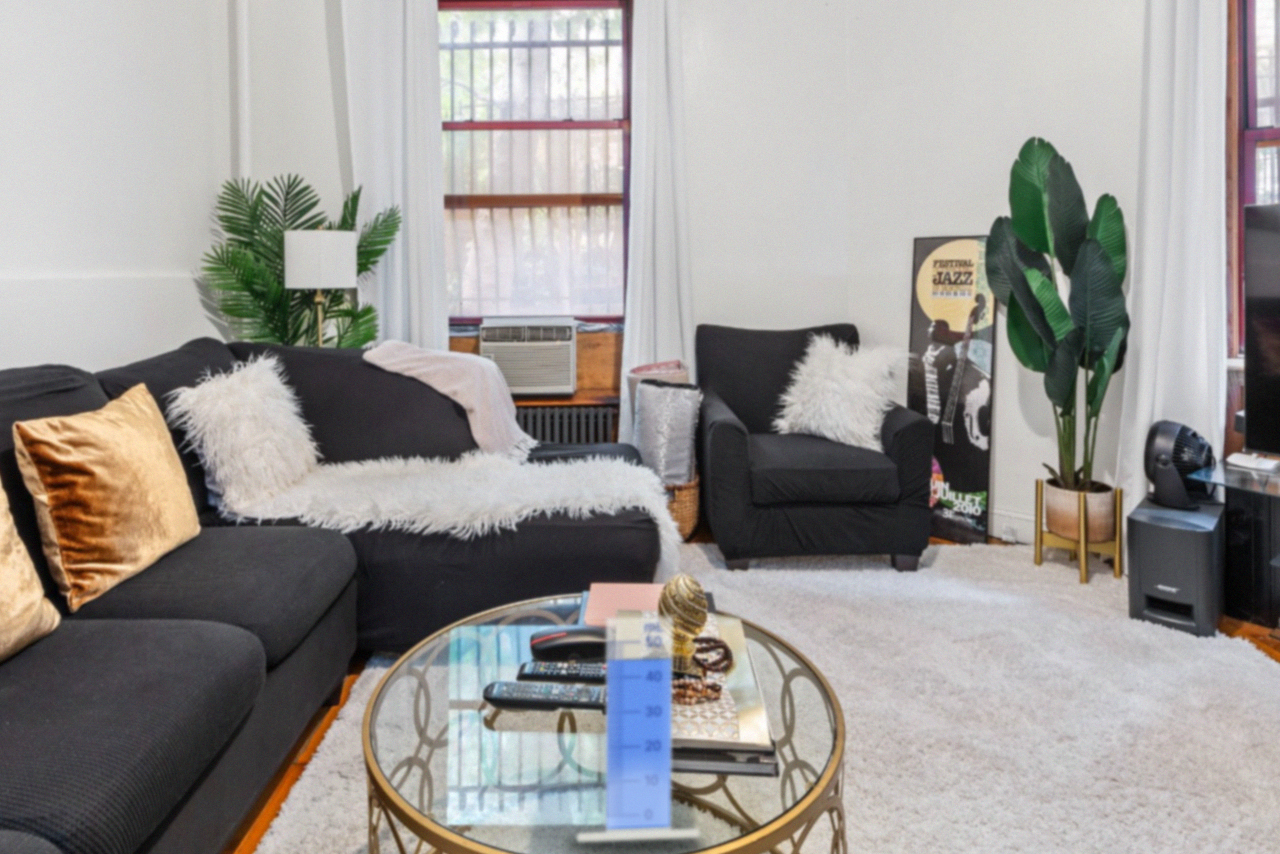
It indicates 45 mL
